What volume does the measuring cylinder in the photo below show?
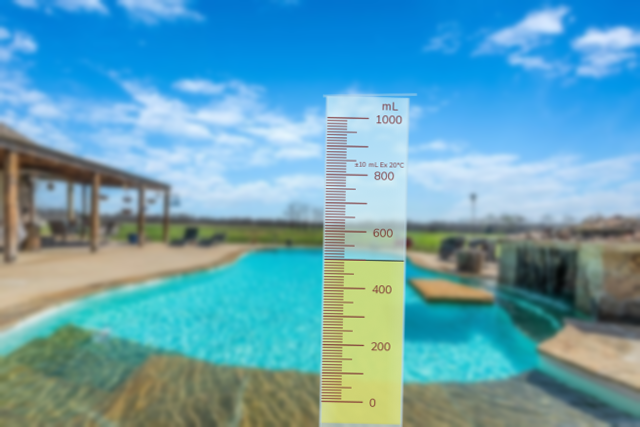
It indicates 500 mL
